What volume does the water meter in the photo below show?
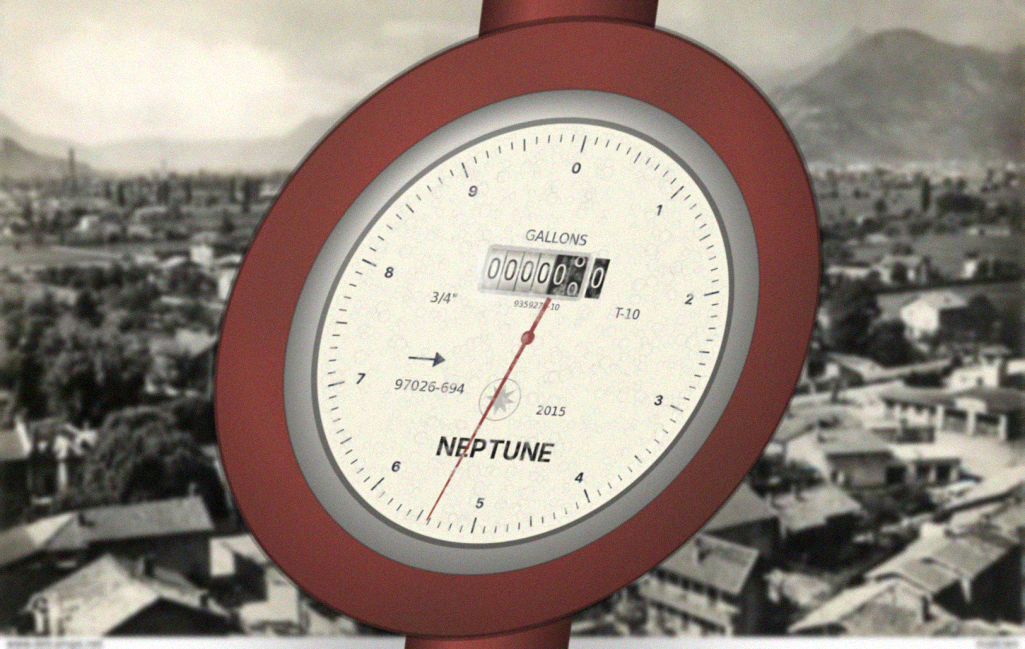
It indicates 85.4 gal
